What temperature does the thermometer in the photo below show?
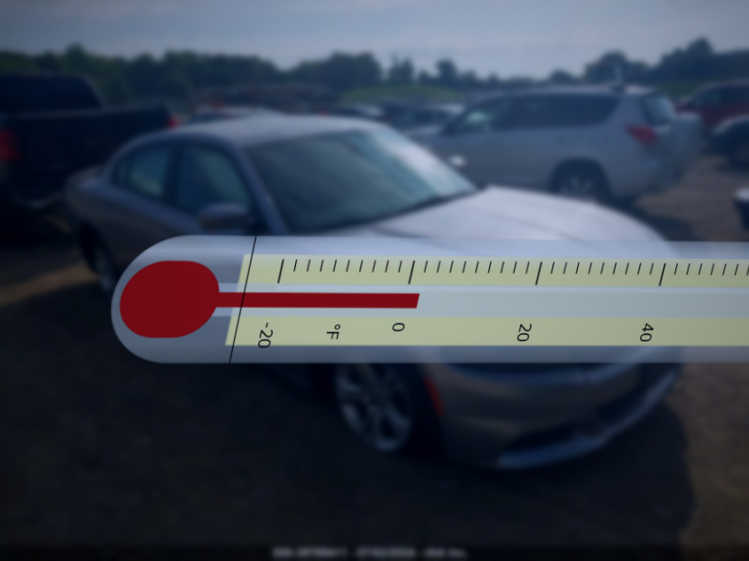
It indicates 2 °F
